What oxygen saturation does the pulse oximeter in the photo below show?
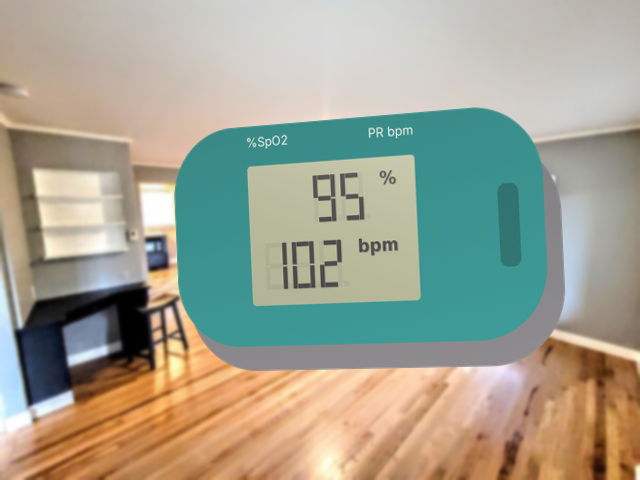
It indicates 95 %
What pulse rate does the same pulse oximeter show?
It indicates 102 bpm
